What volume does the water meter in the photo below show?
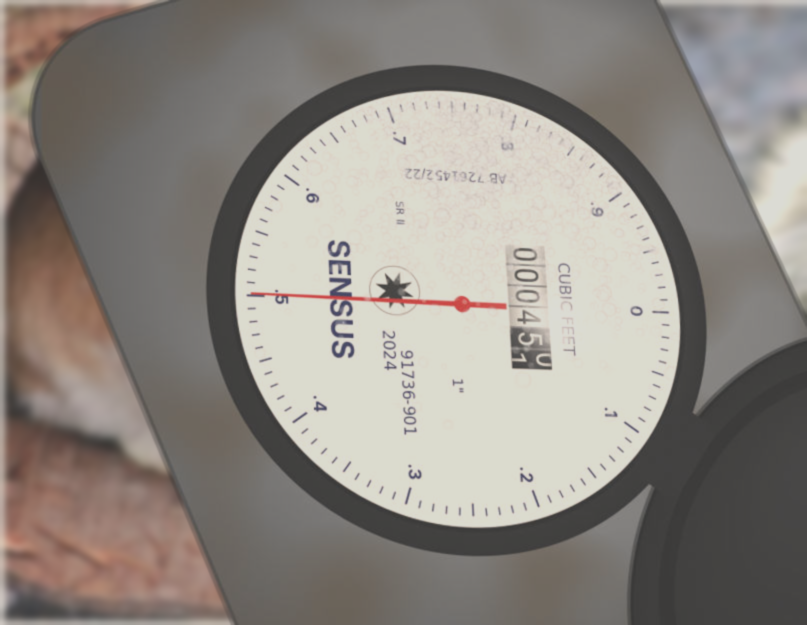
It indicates 450.50 ft³
